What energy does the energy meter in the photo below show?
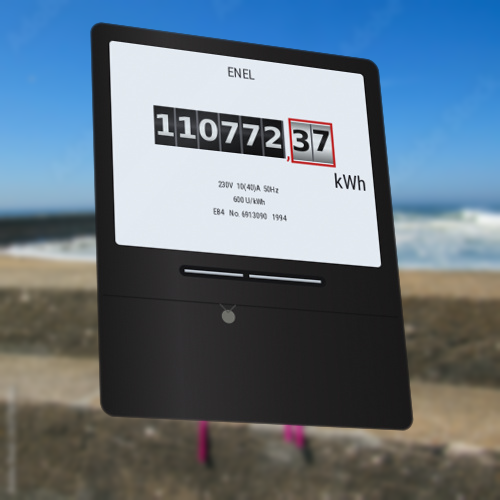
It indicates 110772.37 kWh
